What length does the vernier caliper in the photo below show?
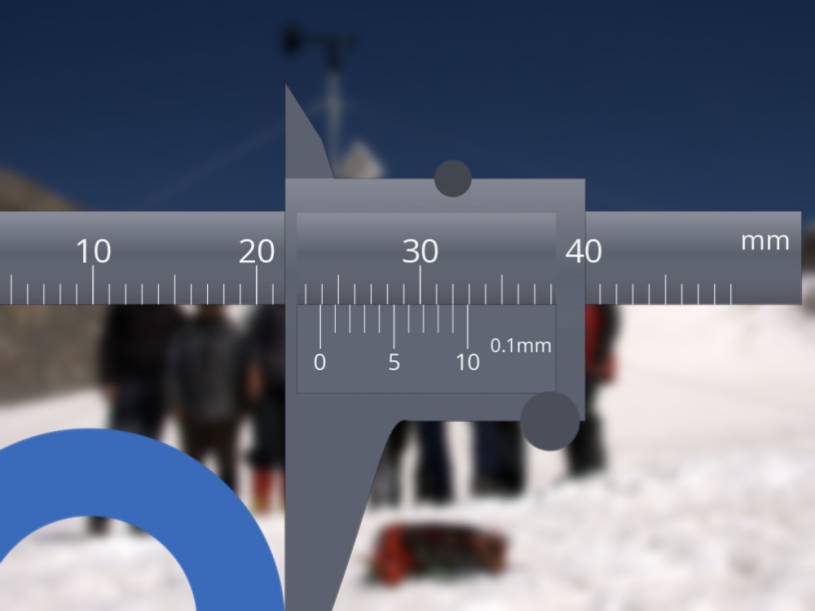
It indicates 23.9 mm
